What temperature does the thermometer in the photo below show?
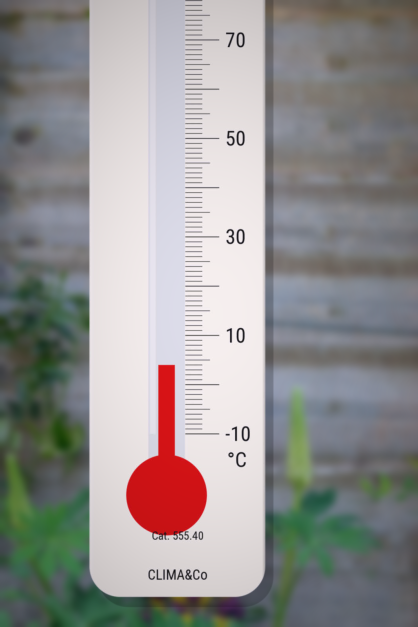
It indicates 4 °C
